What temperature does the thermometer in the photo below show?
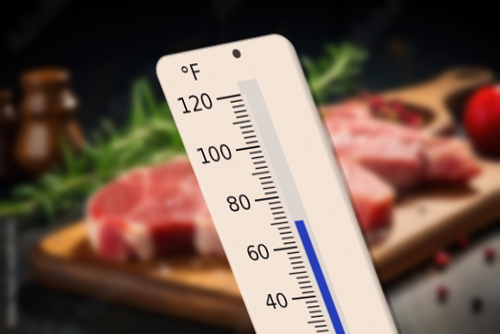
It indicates 70 °F
